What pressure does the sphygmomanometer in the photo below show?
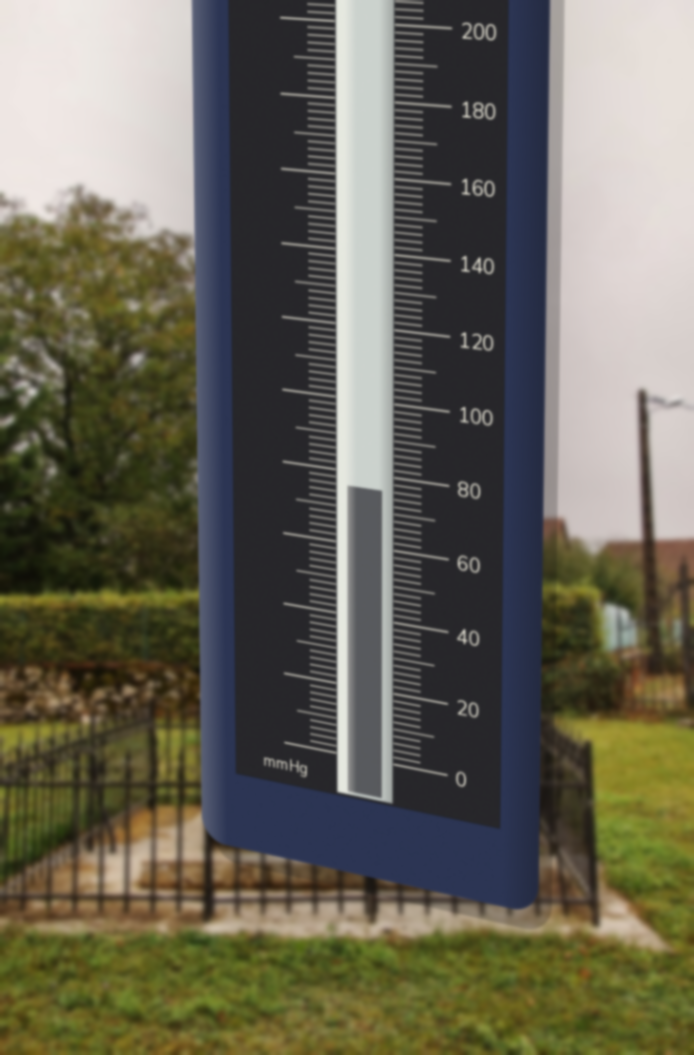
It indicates 76 mmHg
